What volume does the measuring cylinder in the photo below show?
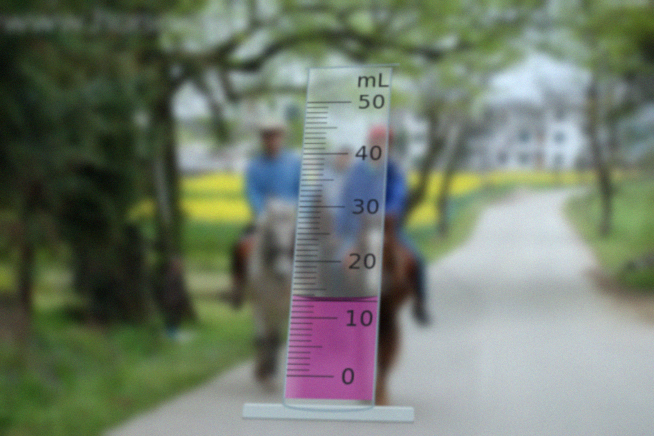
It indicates 13 mL
